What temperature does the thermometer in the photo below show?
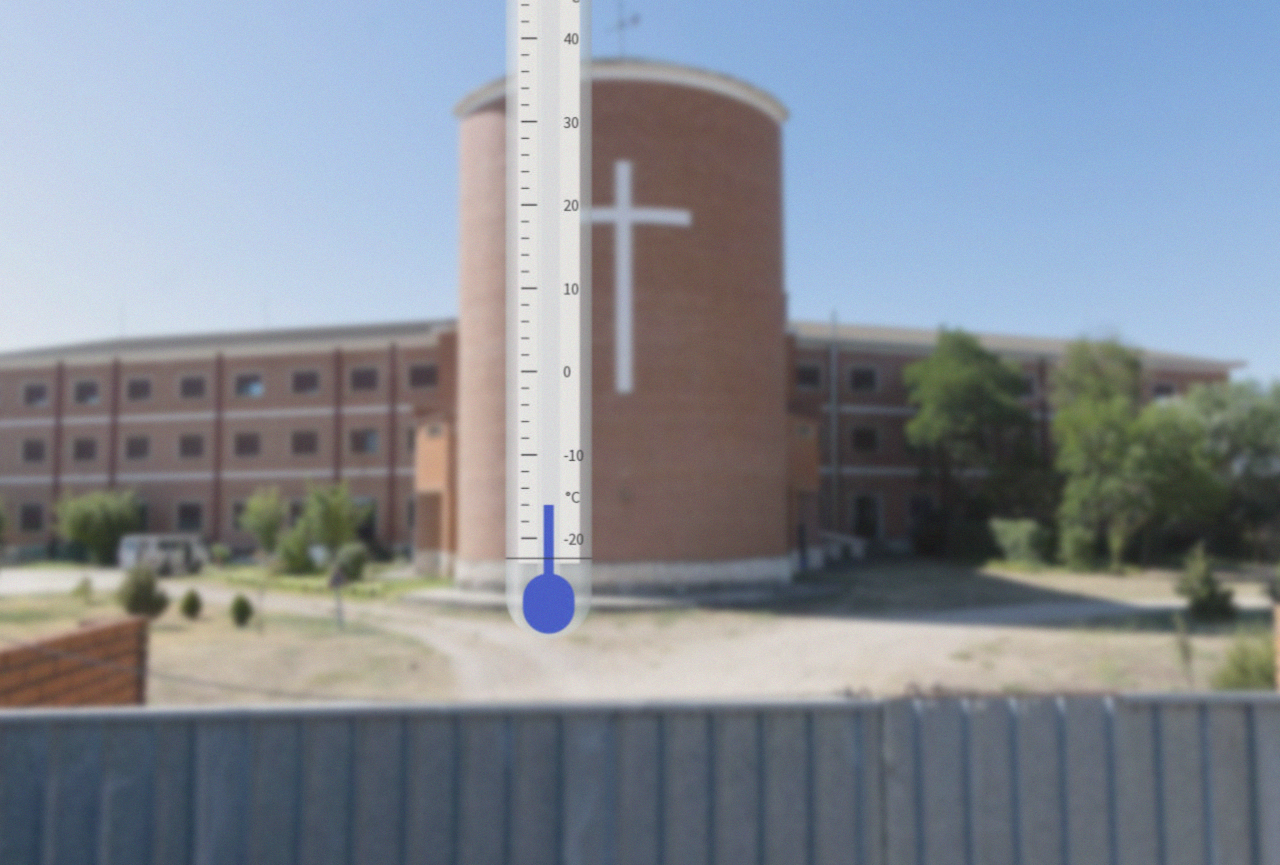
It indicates -16 °C
